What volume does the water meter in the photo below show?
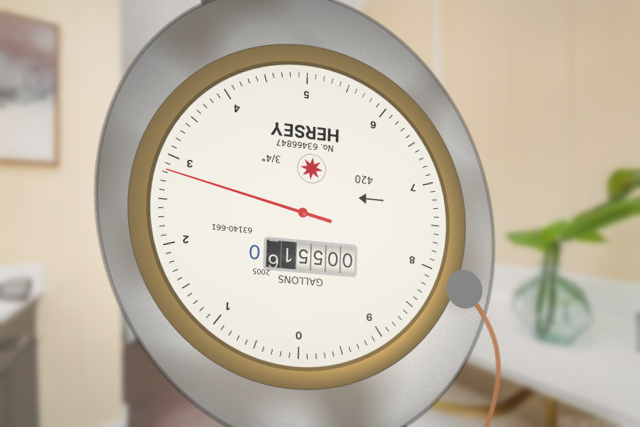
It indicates 55162.8 gal
